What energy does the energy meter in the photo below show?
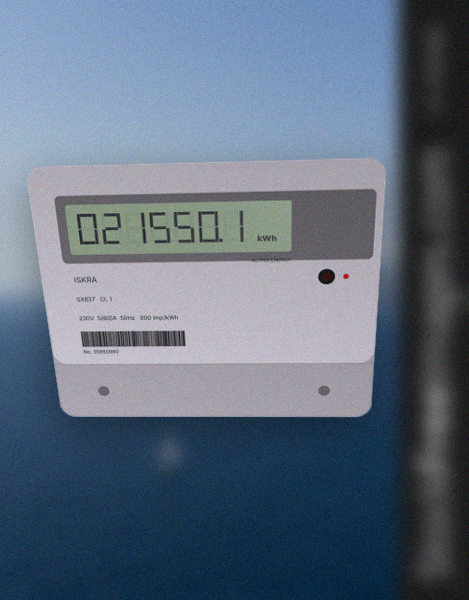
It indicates 21550.1 kWh
